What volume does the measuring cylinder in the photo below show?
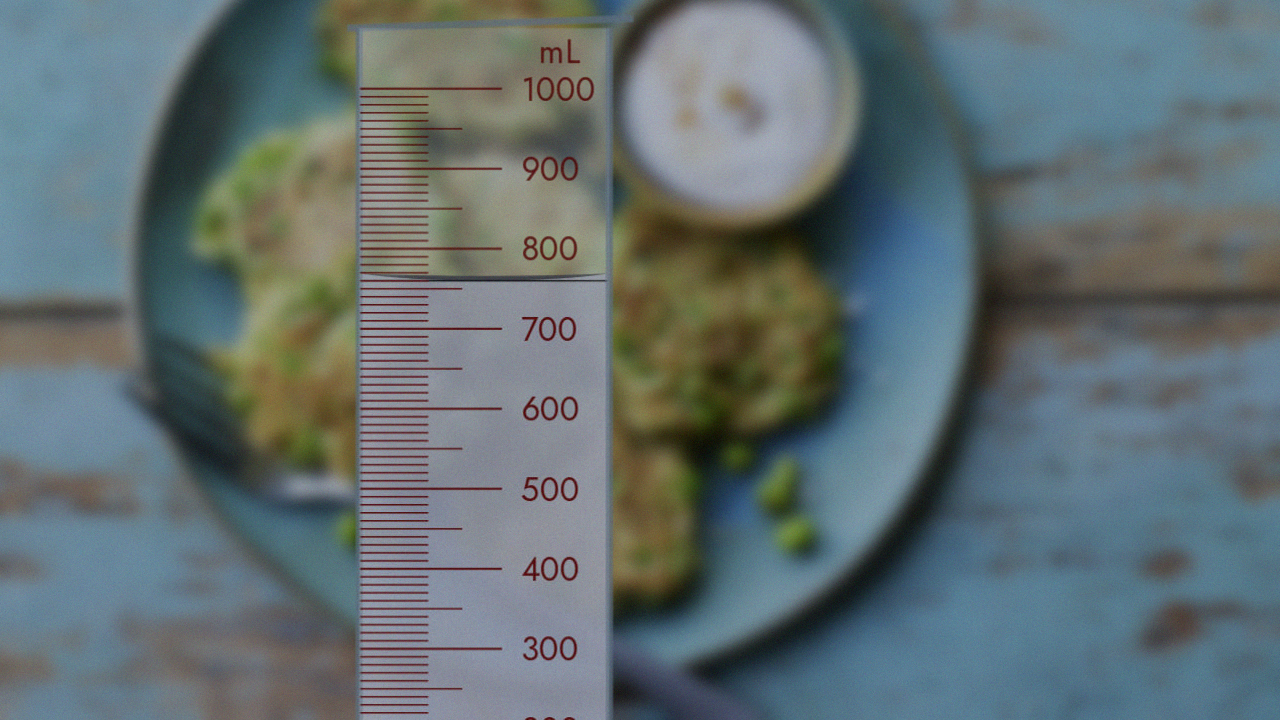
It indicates 760 mL
